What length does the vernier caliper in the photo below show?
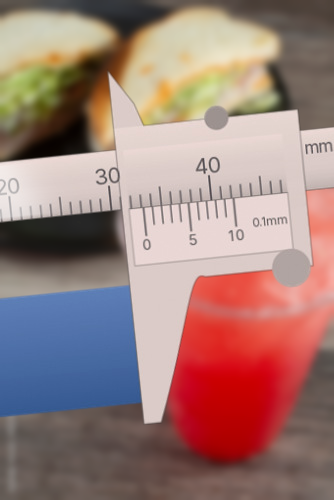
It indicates 33.2 mm
